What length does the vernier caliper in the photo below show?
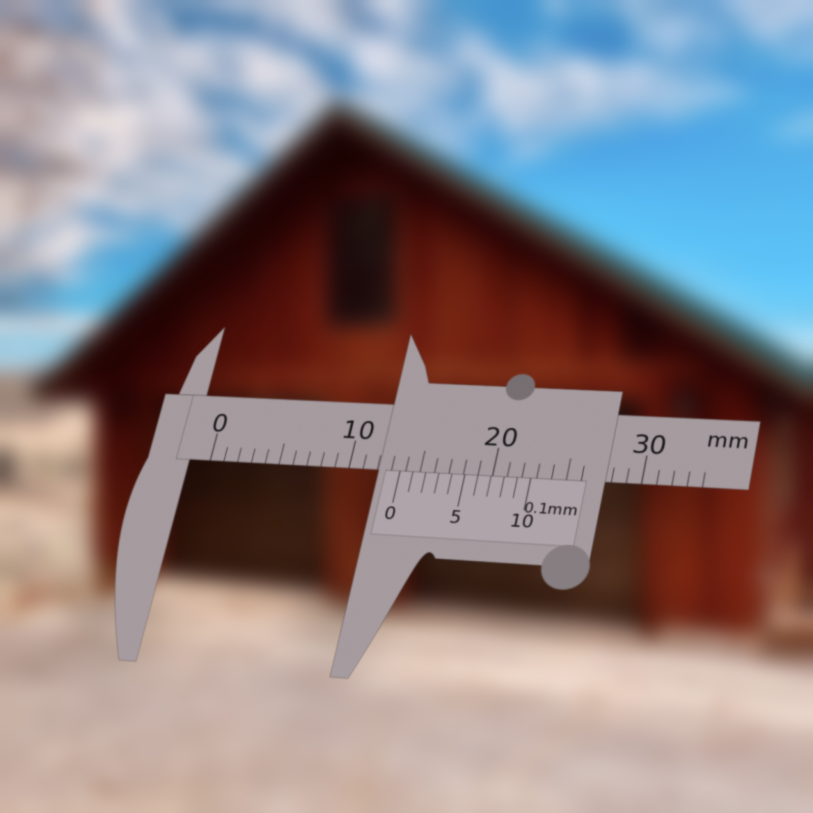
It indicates 13.6 mm
